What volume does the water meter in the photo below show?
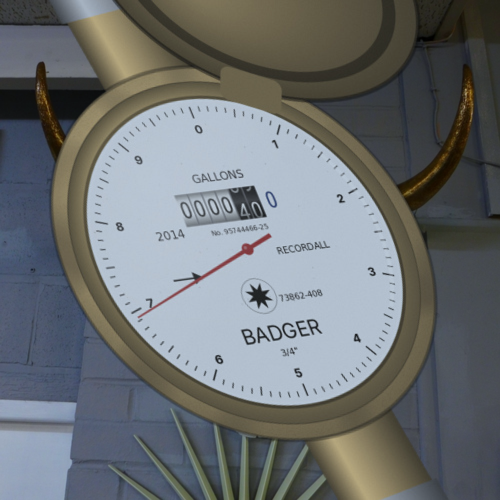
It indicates 396.9 gal
